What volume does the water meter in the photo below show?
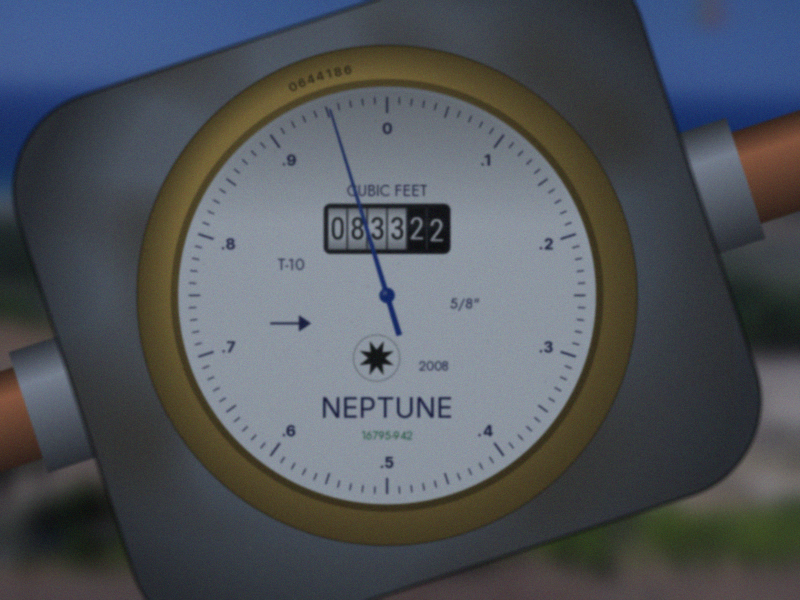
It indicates 83321.95 ft³
